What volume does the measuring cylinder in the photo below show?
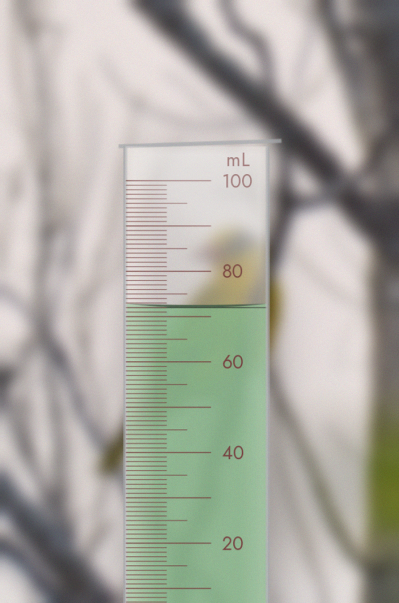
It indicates 72 mL
